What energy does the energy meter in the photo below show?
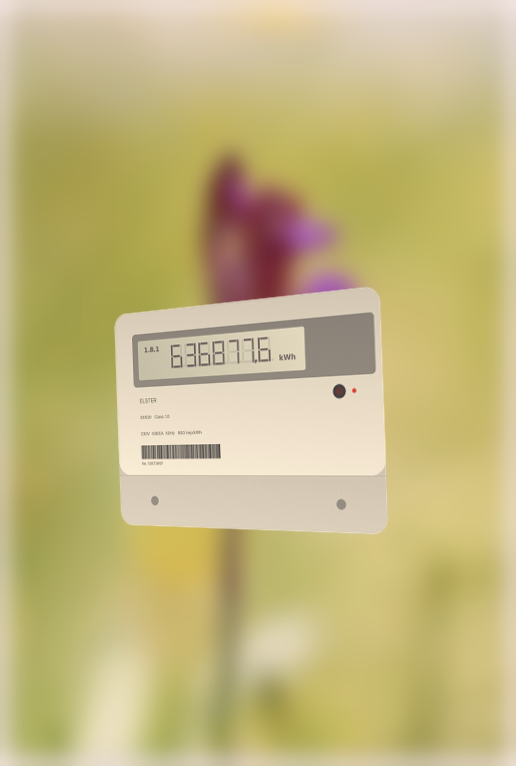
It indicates 636877.6 kWh
